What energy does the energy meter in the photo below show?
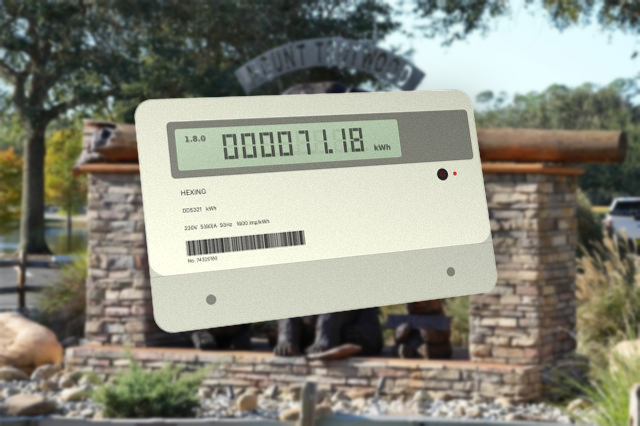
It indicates 71.18 kWh
